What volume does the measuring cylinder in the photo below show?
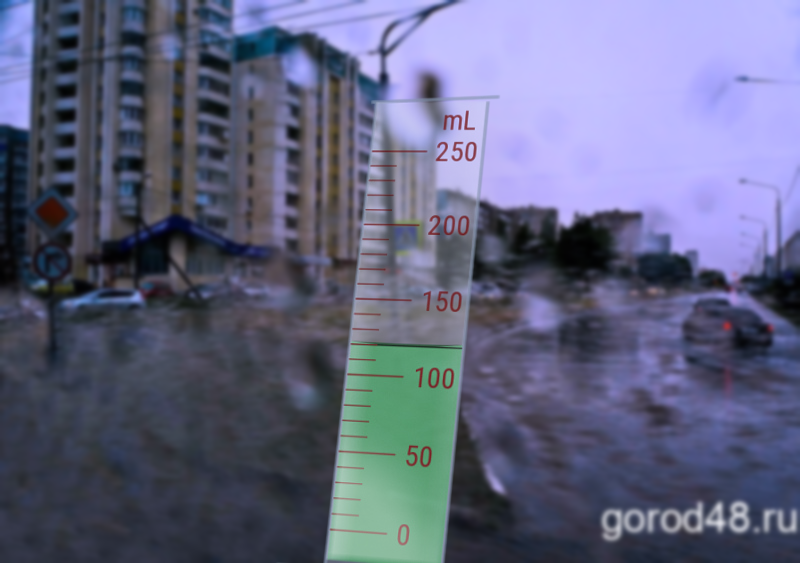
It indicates 120 mL
